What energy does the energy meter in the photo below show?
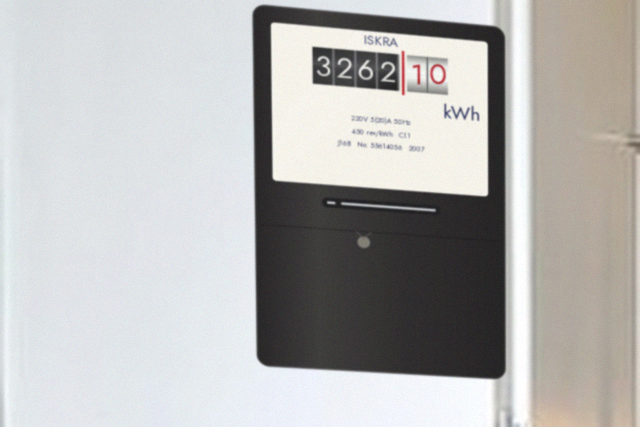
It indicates 3262.10 kWh
